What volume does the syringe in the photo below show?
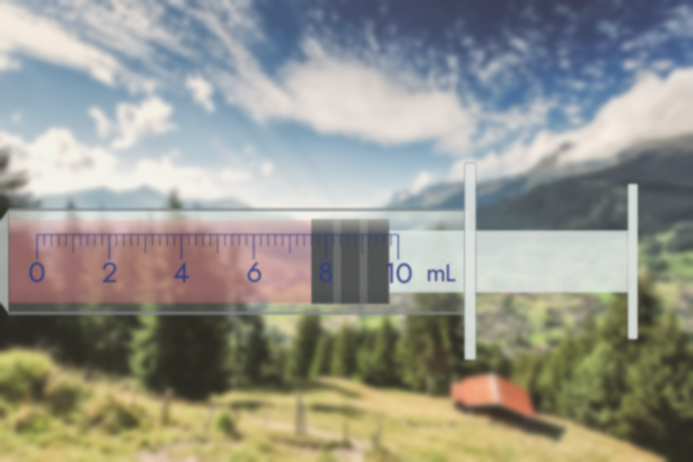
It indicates 7.6 mL
